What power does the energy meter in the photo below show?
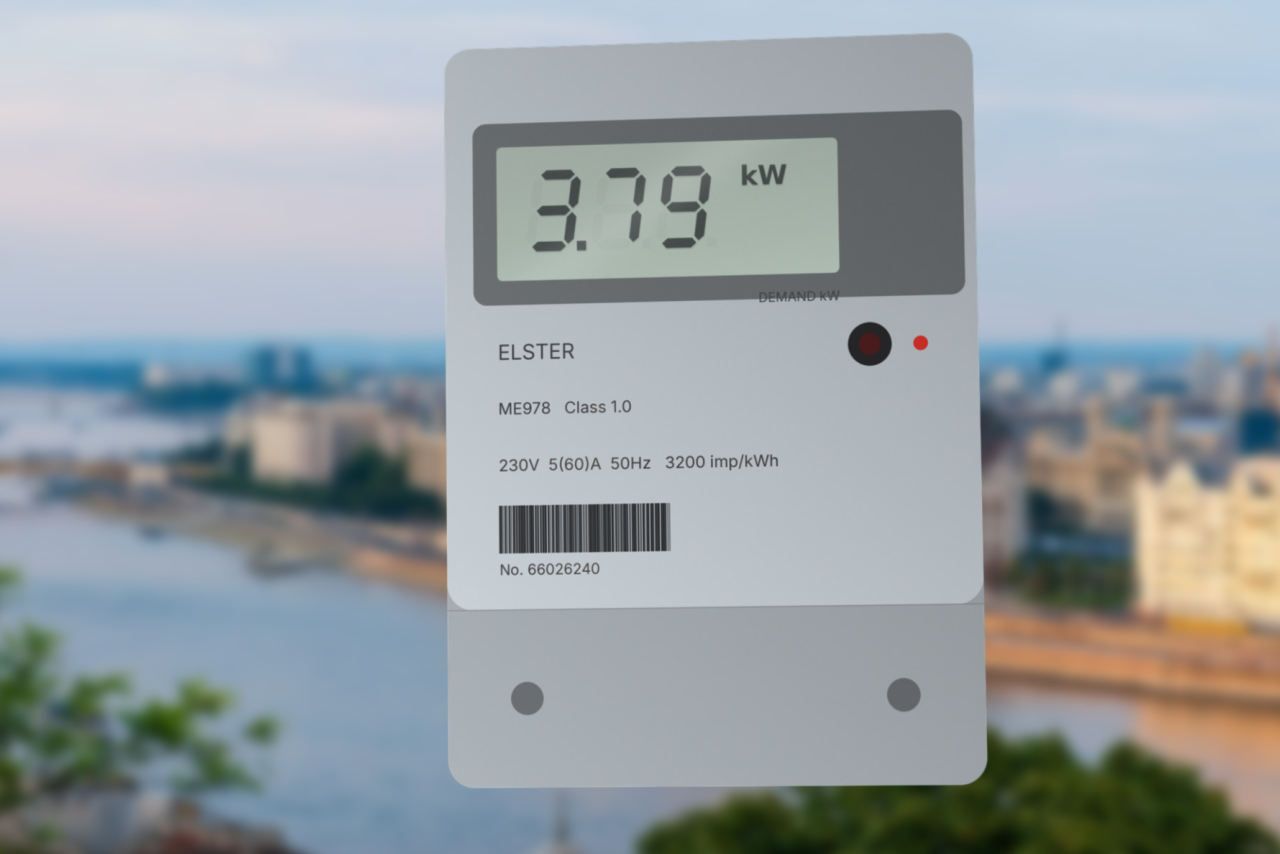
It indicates 3.79 kW
